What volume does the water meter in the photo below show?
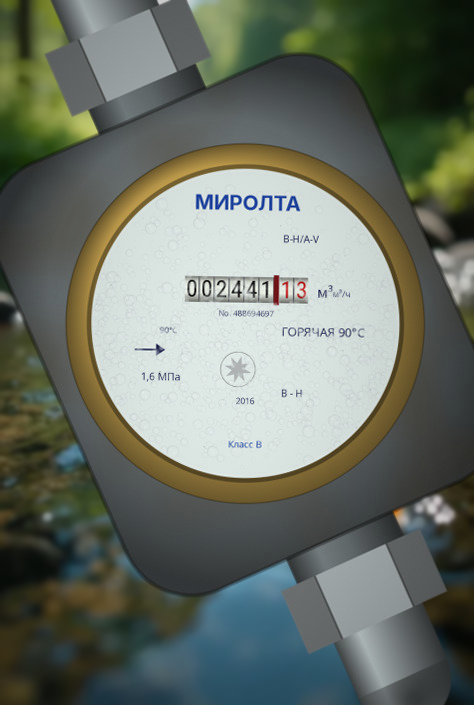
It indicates 2441.13 m³
